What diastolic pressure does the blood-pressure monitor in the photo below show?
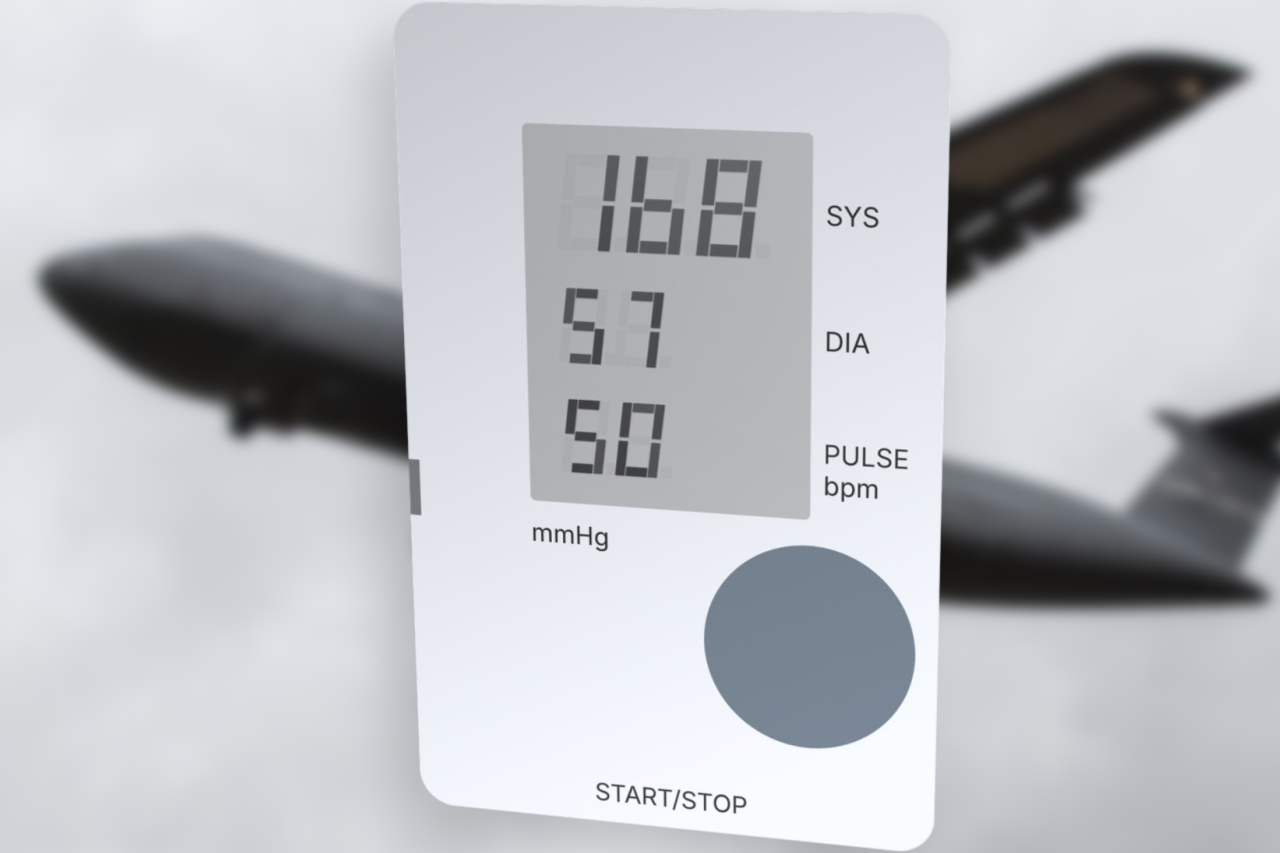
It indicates 57 mmHg
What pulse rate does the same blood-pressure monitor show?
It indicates 50 bpm
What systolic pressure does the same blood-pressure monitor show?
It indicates 168 mmHg
